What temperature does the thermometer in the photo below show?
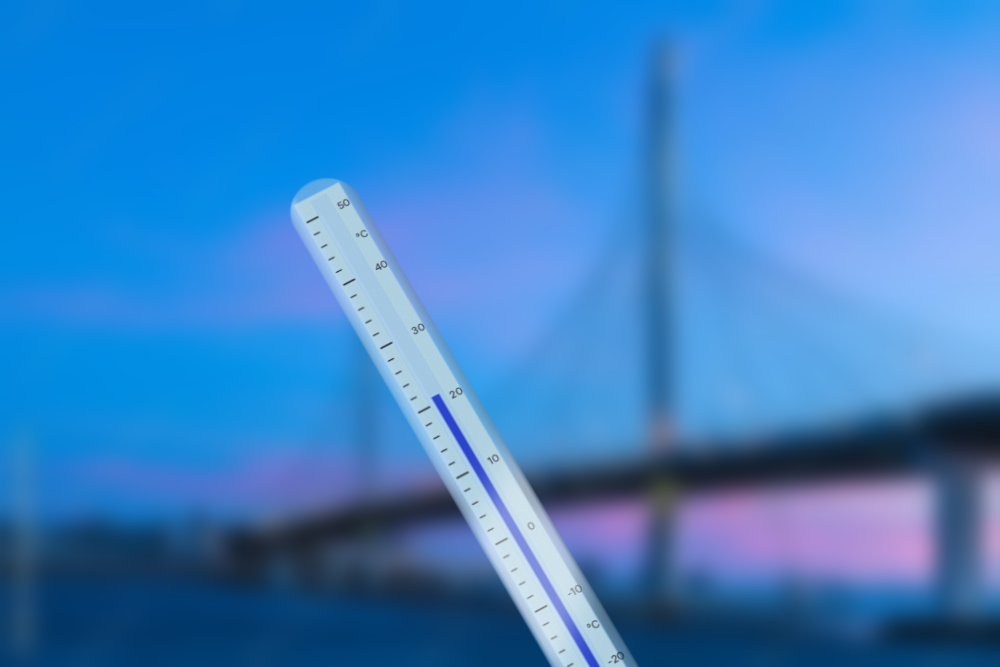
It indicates 21 °C
